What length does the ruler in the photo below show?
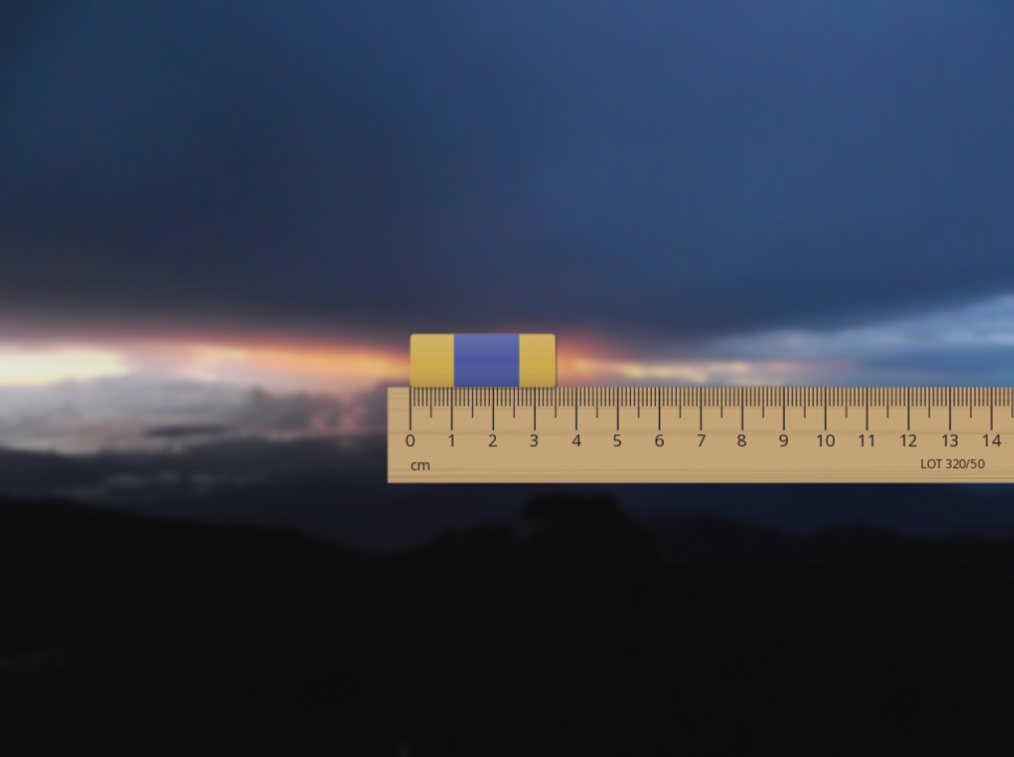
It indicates 3.5 cm
